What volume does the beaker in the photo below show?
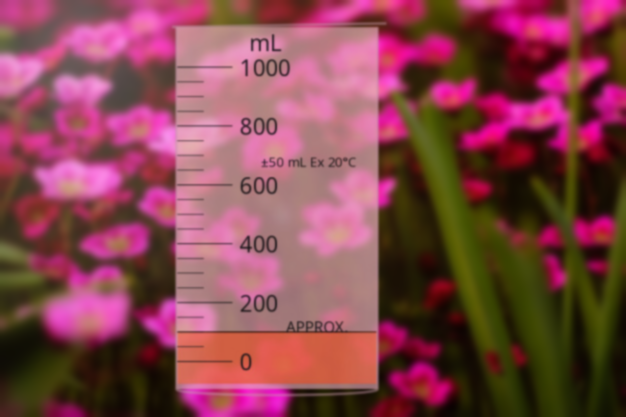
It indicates 100 mL
